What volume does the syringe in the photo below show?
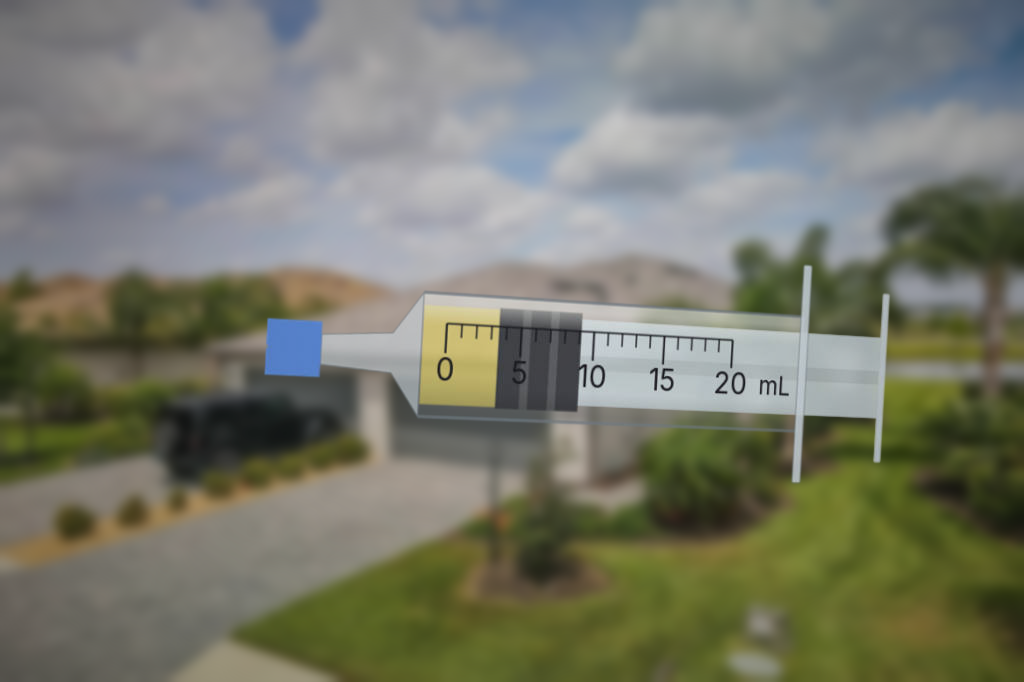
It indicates 3.5 mL
